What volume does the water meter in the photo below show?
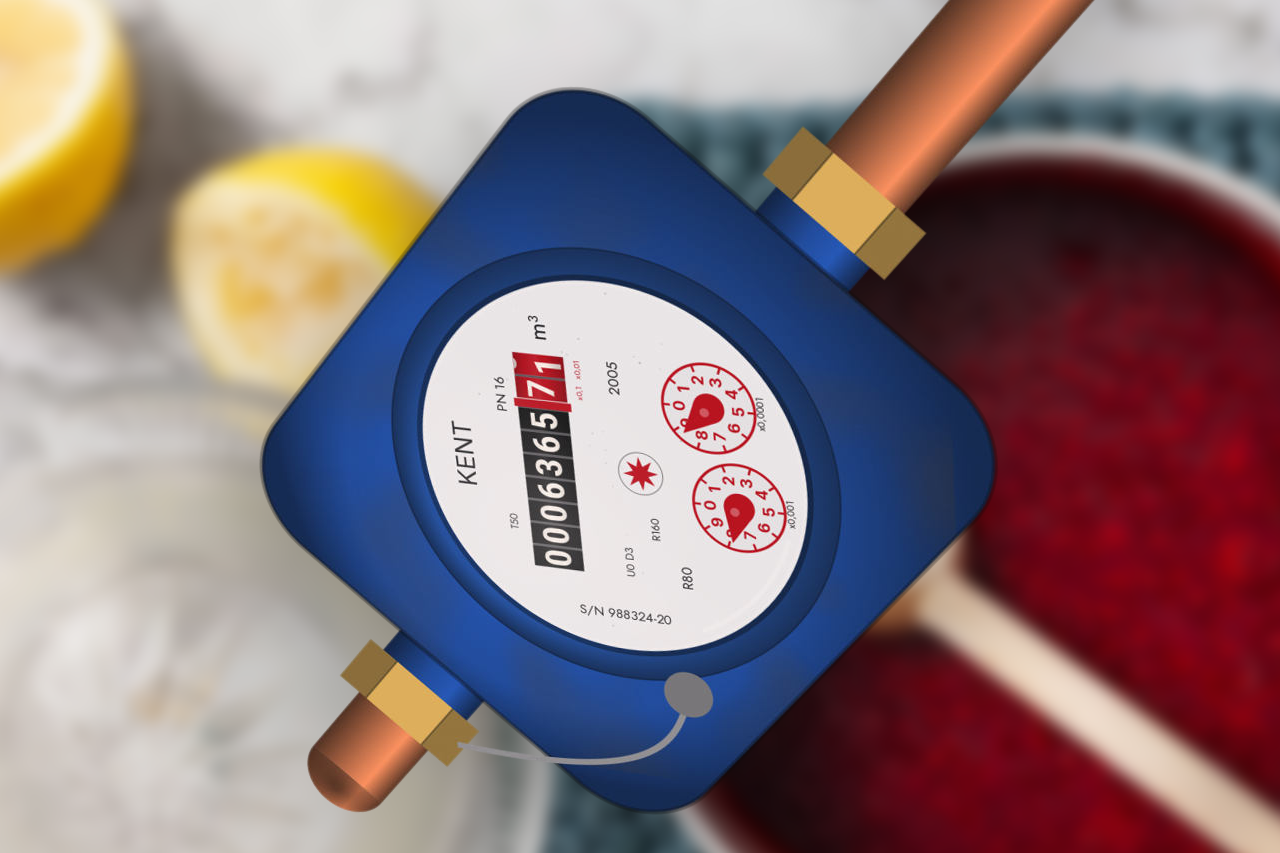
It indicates 6365.7078 m³
